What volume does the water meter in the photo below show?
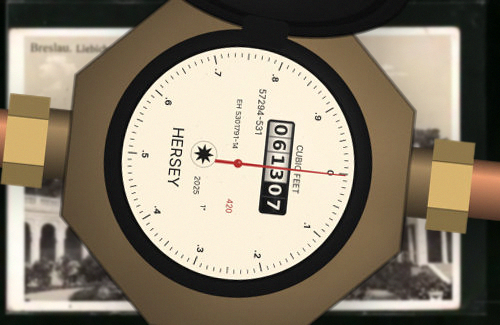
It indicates 61307.00 ft³
